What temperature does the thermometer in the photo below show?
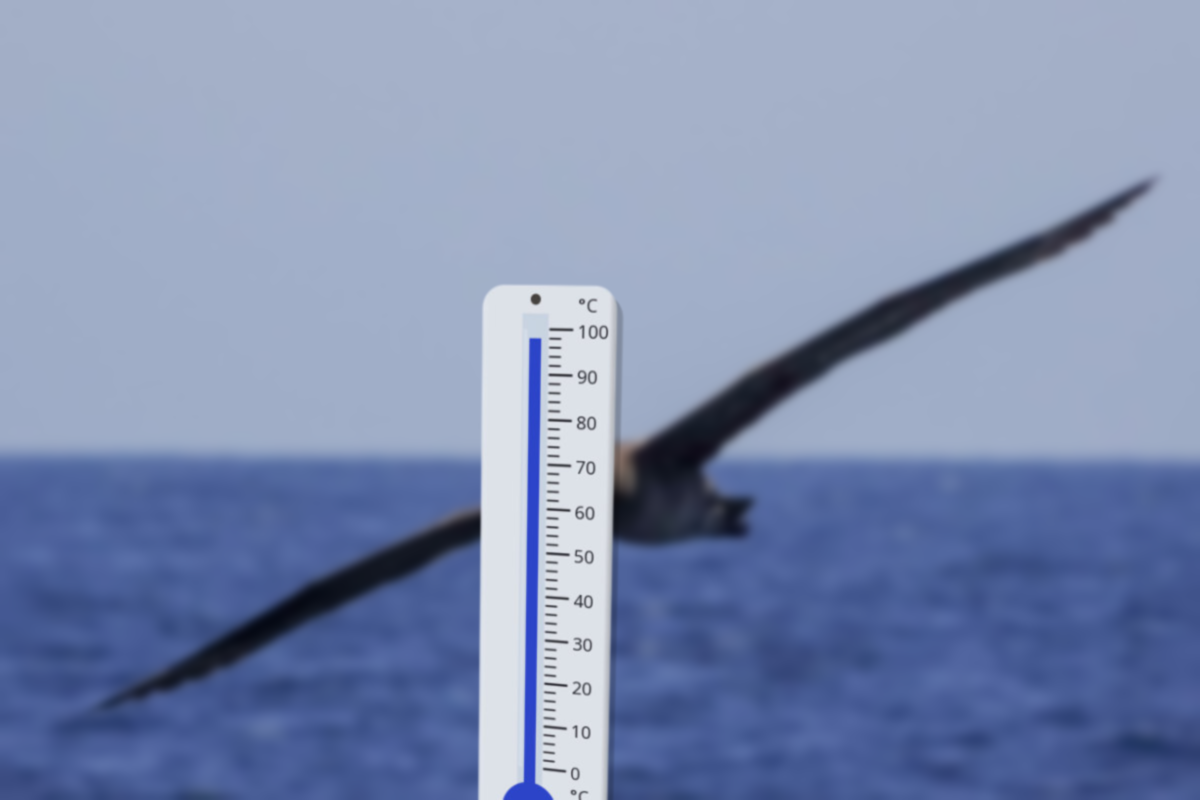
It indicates 98 °C
